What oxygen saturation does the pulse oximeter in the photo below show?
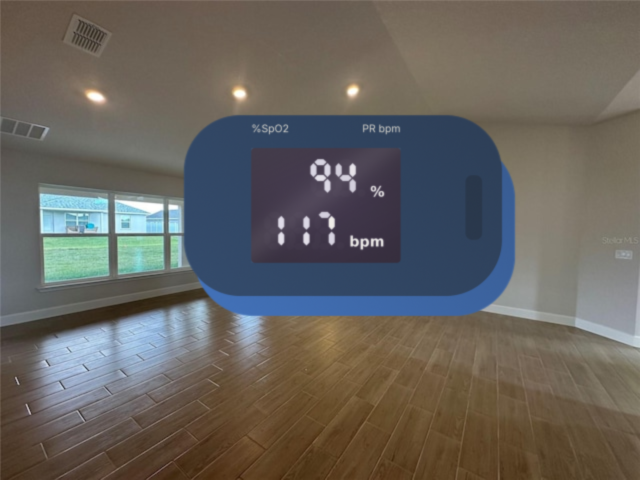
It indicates 94 %
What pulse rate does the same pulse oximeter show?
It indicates 117 bpm
